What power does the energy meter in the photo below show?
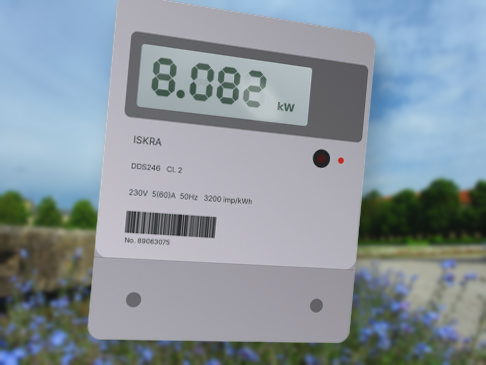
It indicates 8.082 kW
